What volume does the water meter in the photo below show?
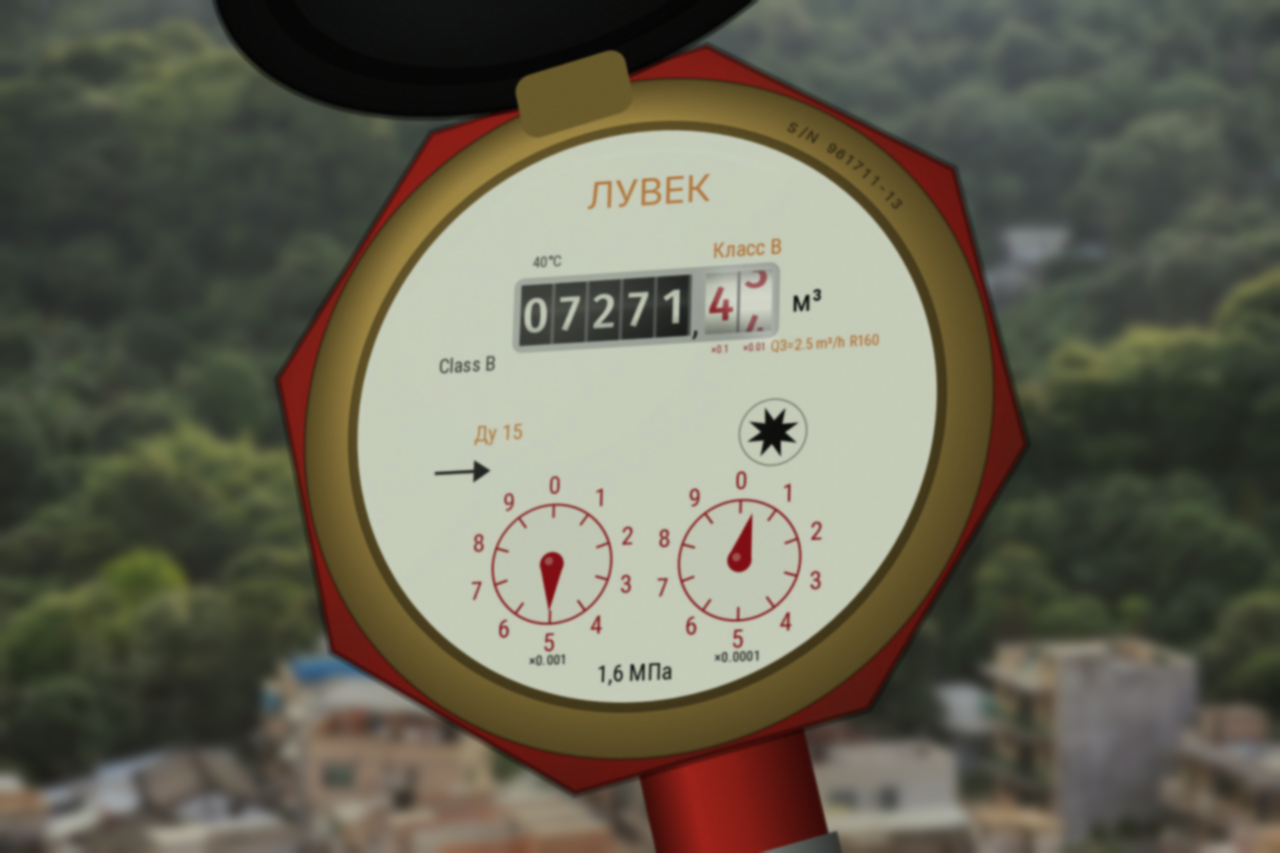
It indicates 7271.4350 m³
